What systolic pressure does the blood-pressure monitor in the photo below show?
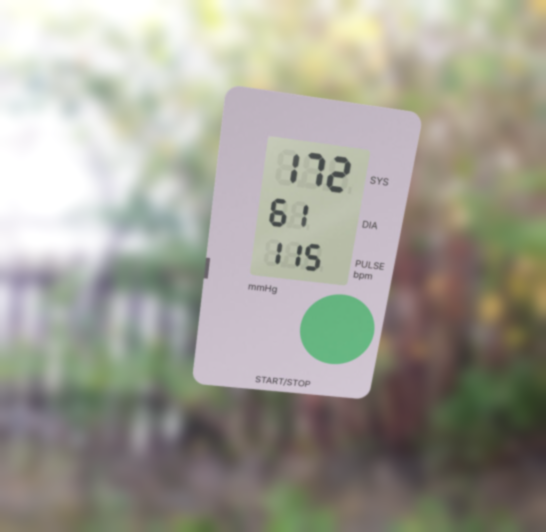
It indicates 172 mmHg
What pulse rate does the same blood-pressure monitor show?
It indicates 115 bpm
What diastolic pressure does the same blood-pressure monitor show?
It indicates 61 mmHg
